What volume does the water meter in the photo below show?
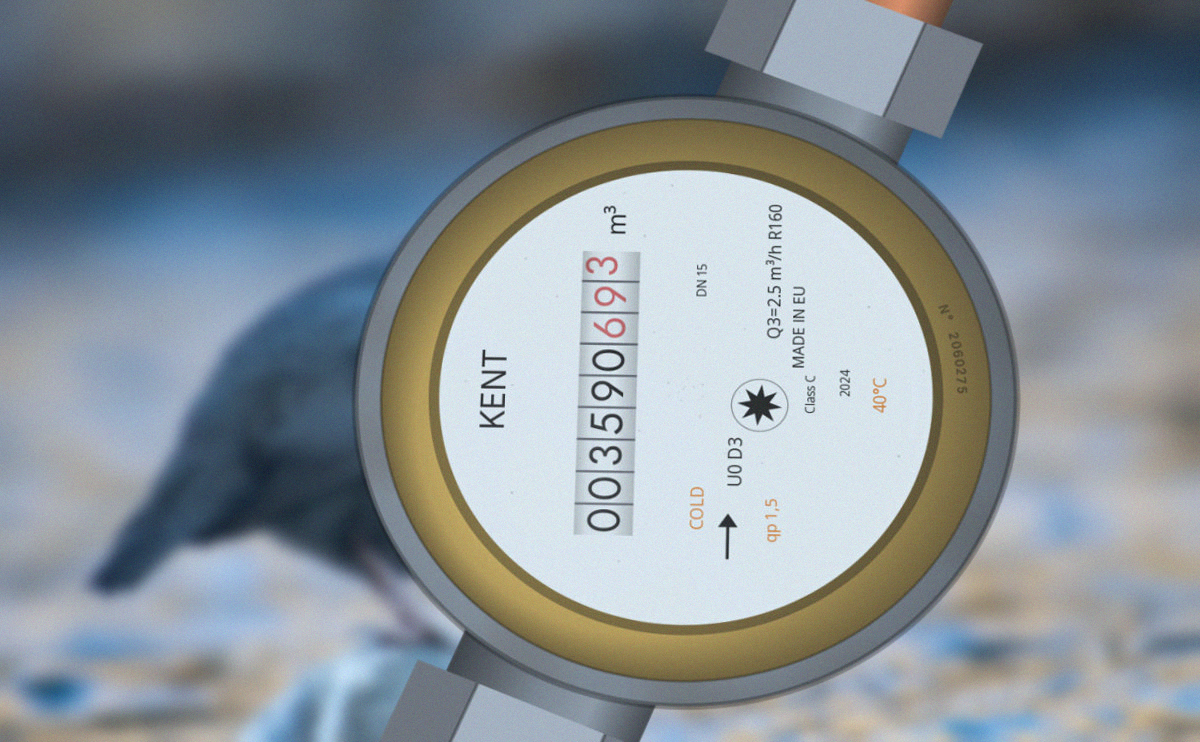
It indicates 3590.693 m³
